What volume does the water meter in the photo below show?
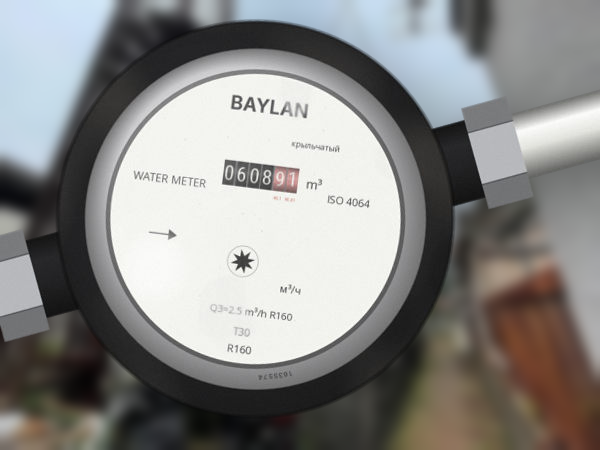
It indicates 608.91 m³
